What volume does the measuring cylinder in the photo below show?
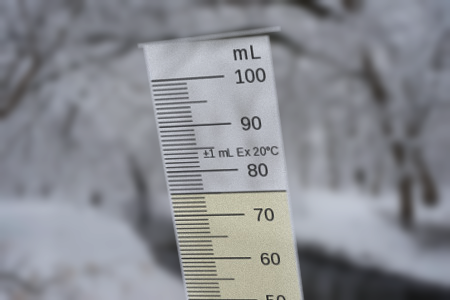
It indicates 75 mL
